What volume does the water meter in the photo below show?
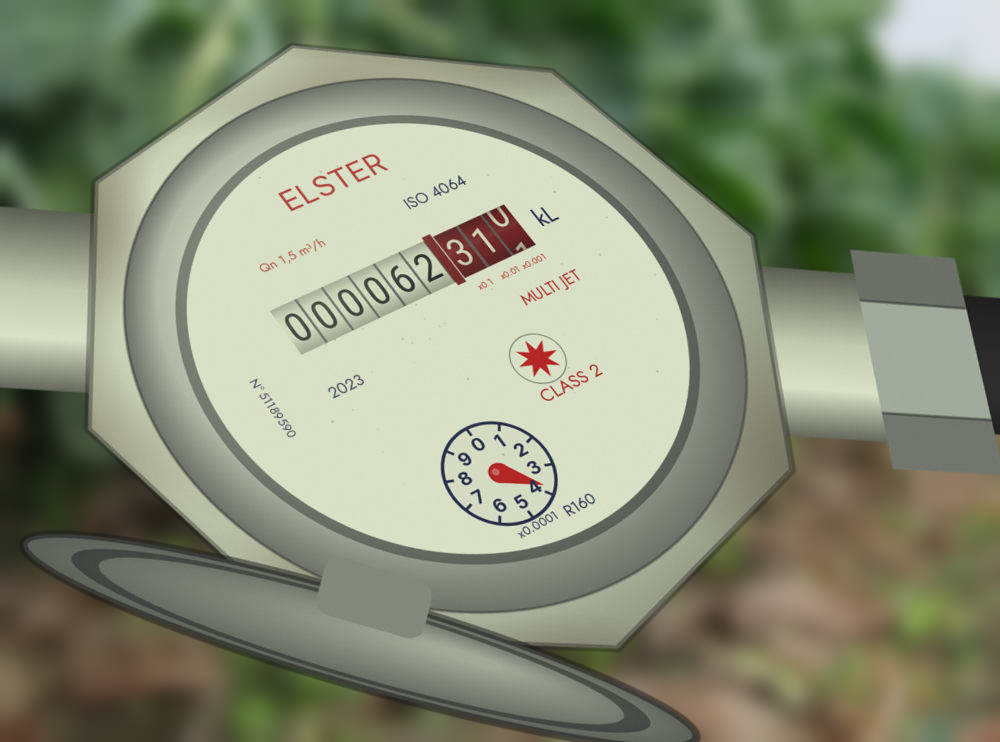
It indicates 62.3103 kL
